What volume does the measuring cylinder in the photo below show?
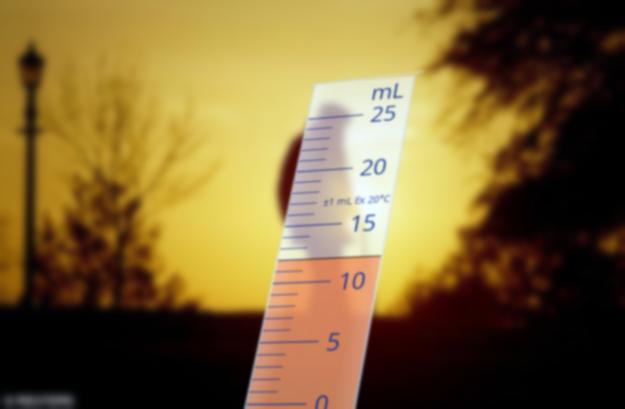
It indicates 12 mL
